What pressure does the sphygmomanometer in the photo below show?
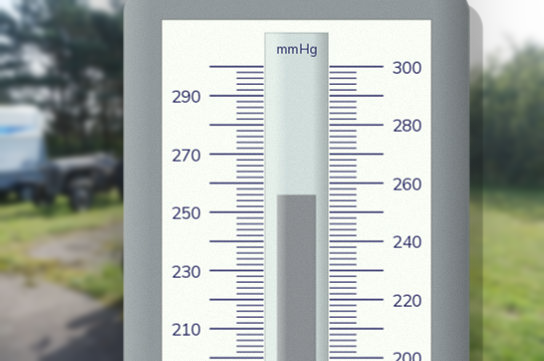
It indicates 256 mmHg
